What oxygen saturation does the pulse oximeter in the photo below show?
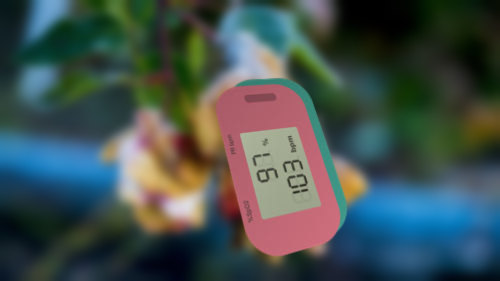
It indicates 97 %
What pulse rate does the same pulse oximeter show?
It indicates 103 bpm
